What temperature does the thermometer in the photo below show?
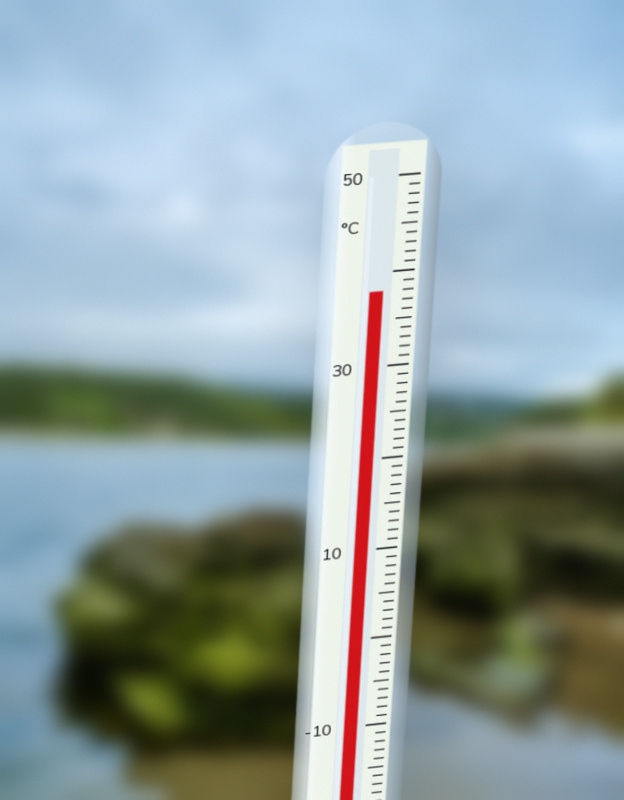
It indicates 38 °C
